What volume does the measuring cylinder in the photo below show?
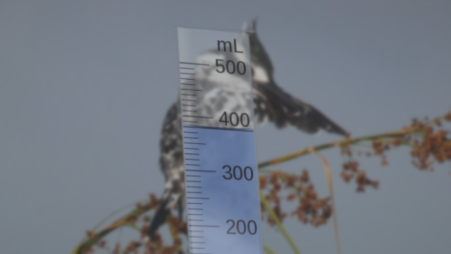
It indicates 380 mL
